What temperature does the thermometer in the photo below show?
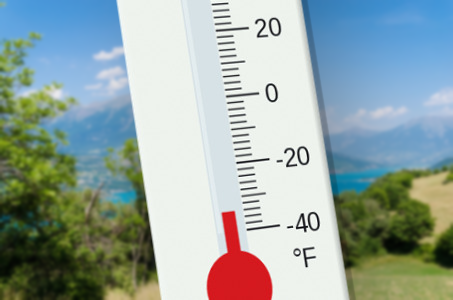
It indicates -34 °F
